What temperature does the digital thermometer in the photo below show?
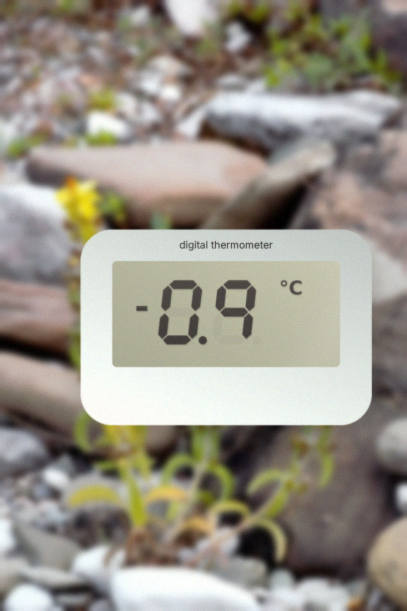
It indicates -0.9 °C
